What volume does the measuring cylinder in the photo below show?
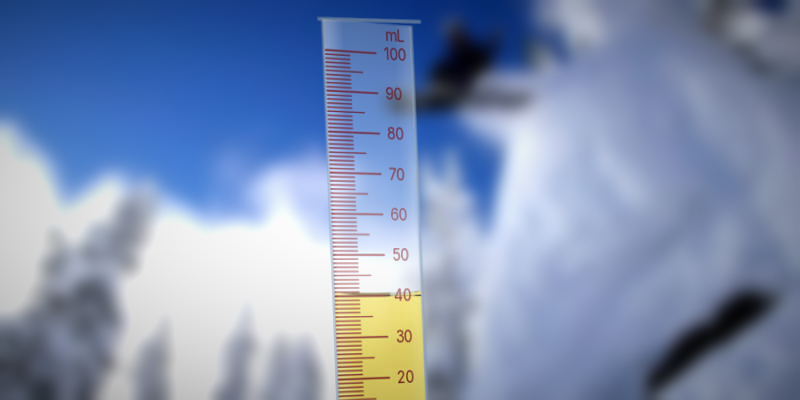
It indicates 40 mL
